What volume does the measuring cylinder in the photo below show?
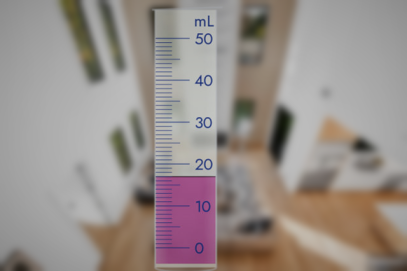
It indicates 17 mL
